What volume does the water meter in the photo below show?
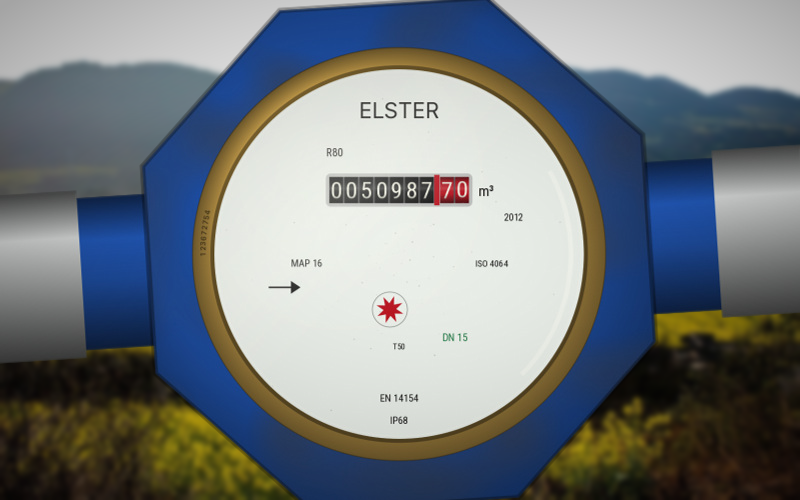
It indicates 50987.70 m³
